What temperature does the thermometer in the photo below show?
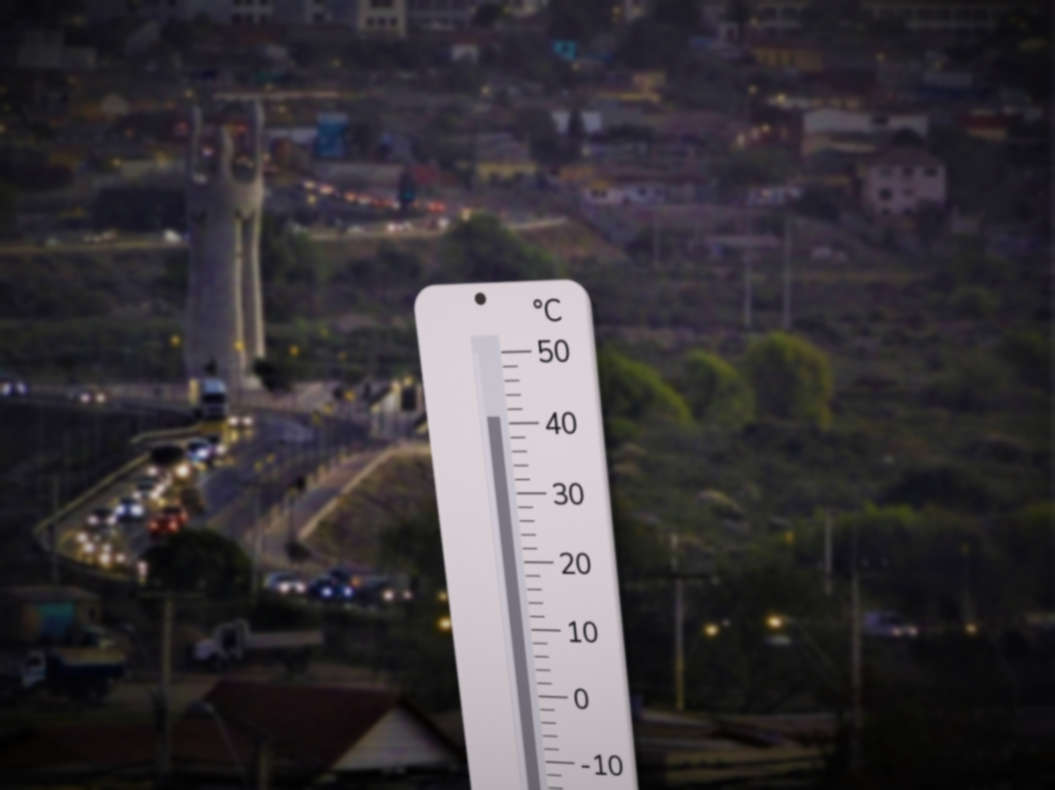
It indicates 41 °C
